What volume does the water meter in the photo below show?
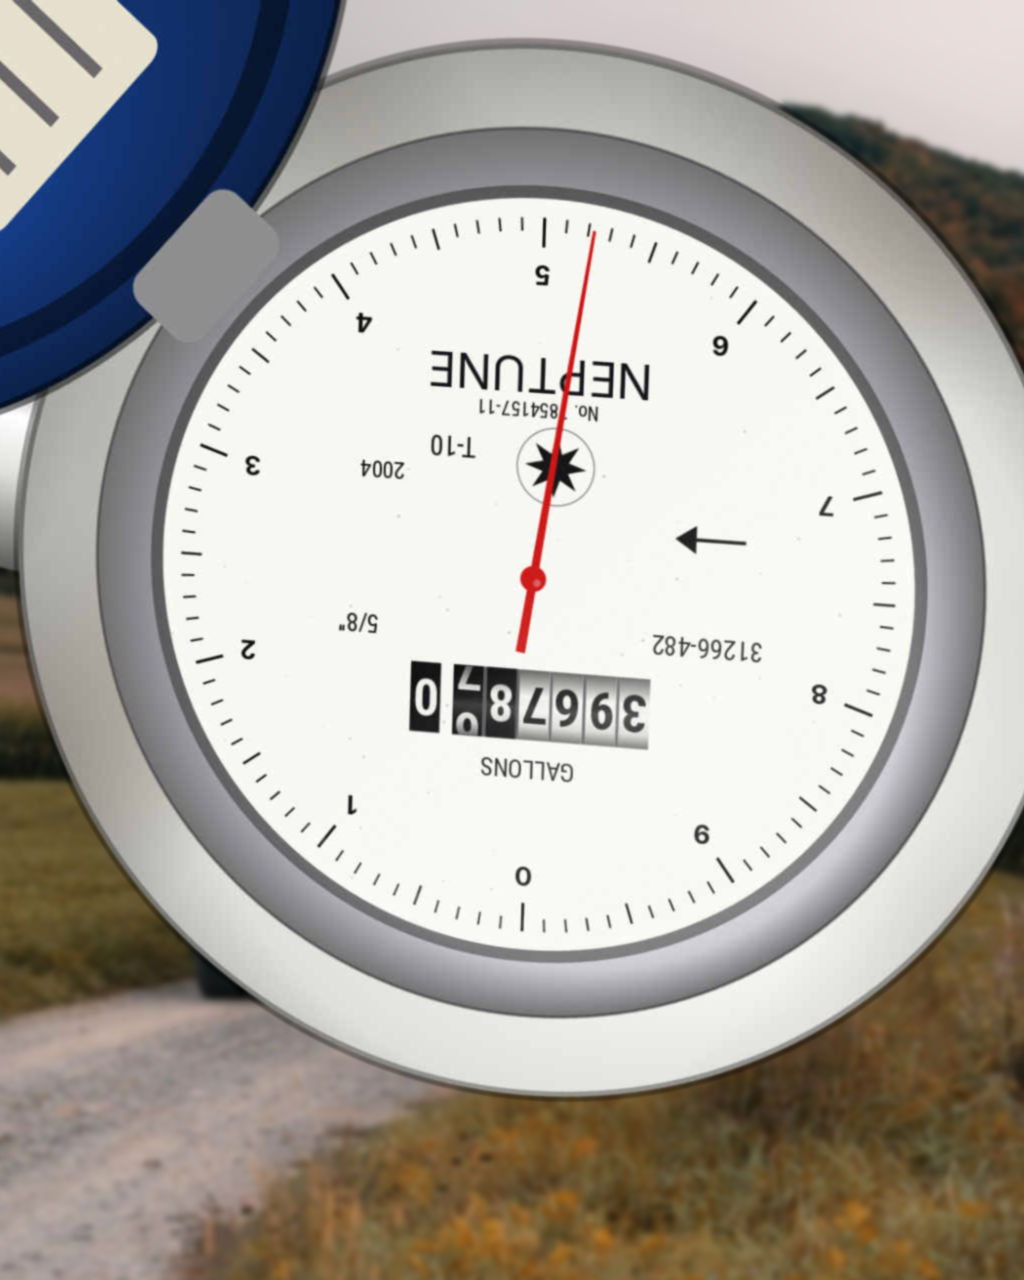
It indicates 3967865.2 gal
